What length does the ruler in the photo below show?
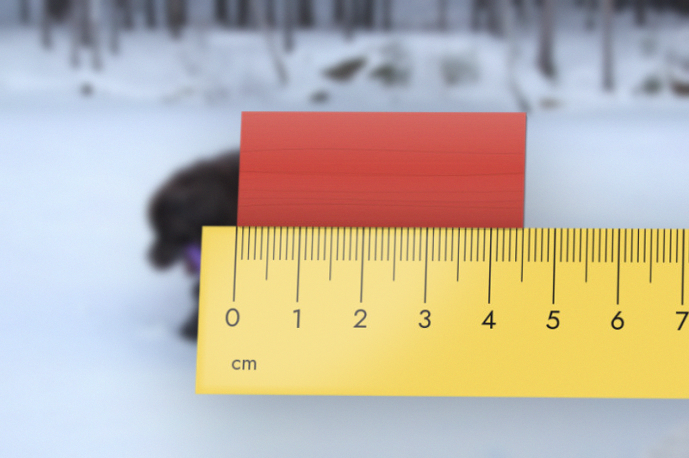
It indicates 4.5 cm
